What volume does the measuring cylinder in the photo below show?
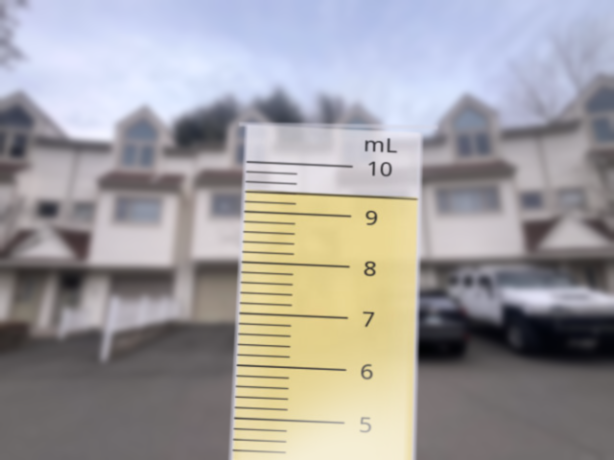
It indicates 9.4 mL
